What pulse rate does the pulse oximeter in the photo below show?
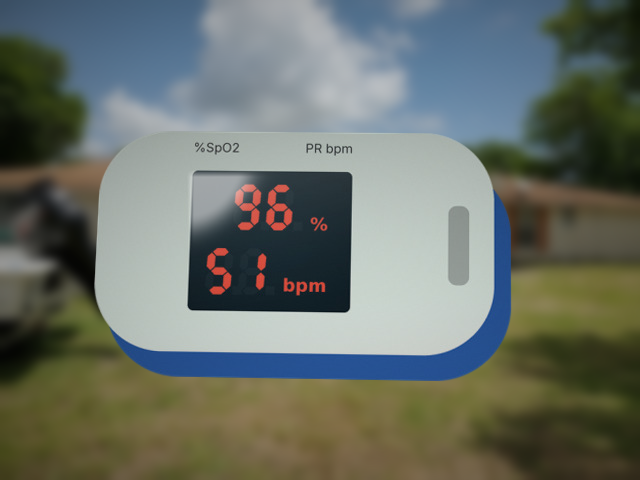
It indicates 51 bpm
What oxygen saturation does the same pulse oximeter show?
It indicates 96 %
